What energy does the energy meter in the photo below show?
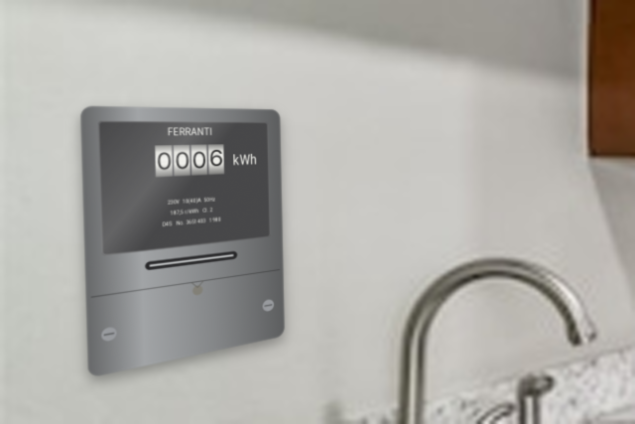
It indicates 6 kWh
